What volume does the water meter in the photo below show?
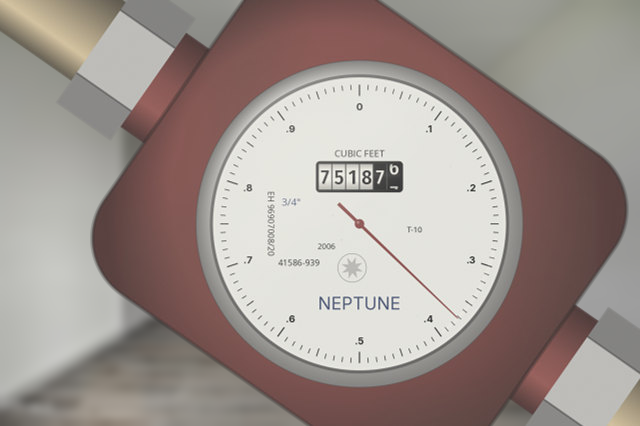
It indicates 751876.37 ft³
